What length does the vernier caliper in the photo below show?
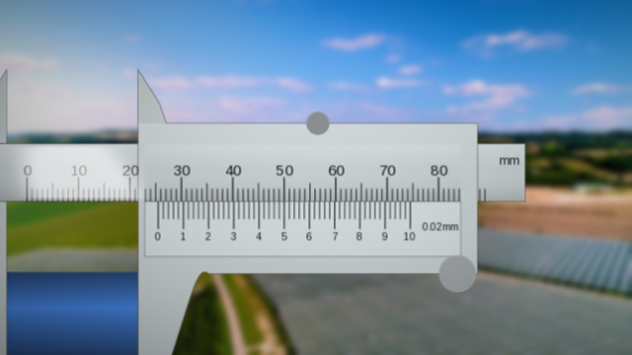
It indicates 25.5 mm
